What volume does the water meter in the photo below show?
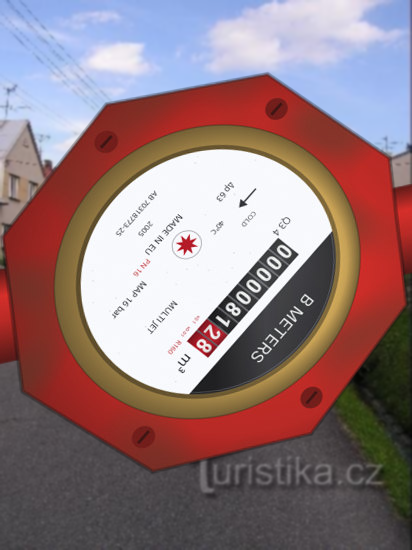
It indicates 81.28 m³
